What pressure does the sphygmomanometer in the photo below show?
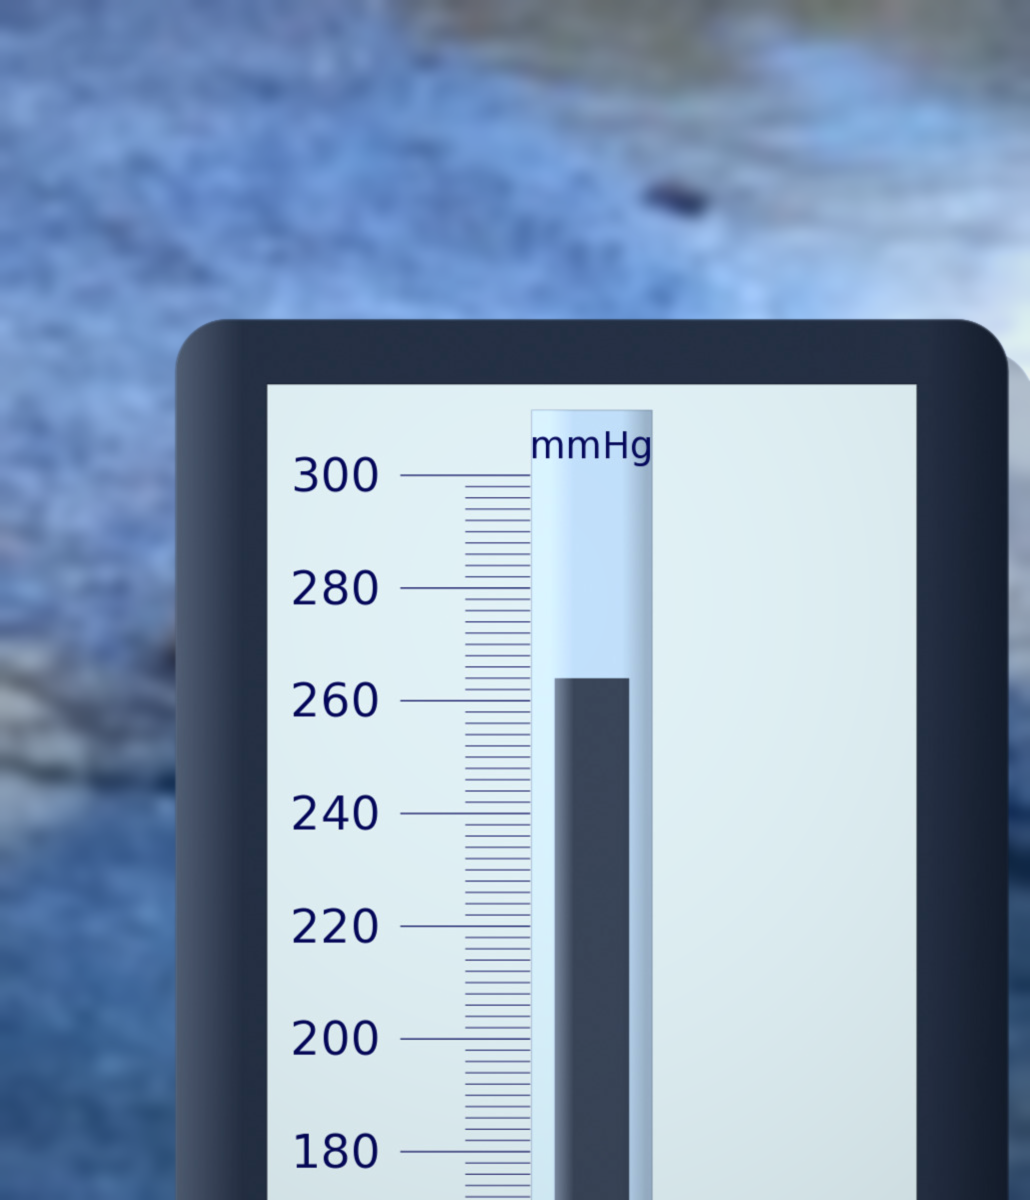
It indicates 264 mmHg
